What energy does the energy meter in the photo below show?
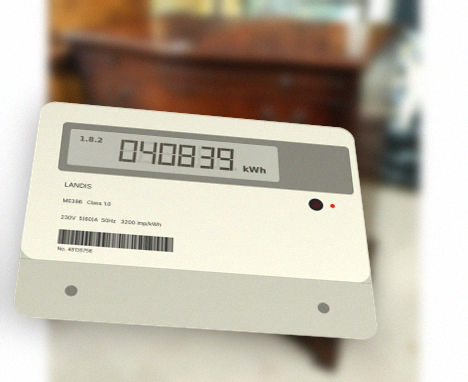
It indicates 40839 kWh
